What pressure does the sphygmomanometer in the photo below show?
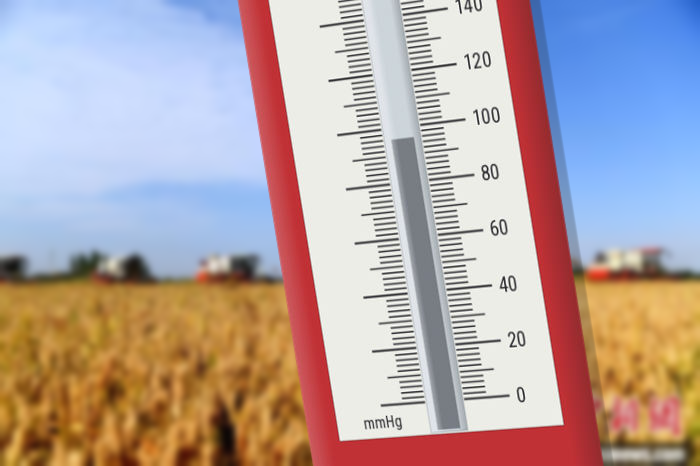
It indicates 96 mmHg
